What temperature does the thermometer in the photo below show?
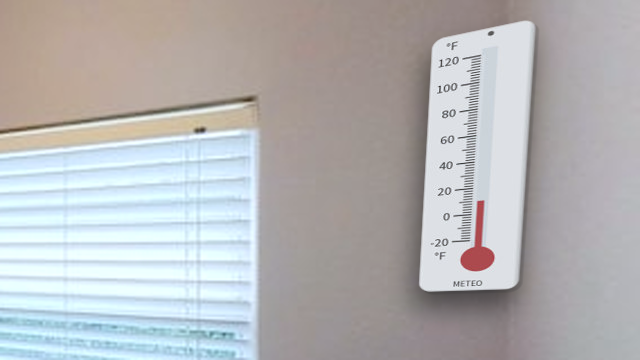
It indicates 10 °F
